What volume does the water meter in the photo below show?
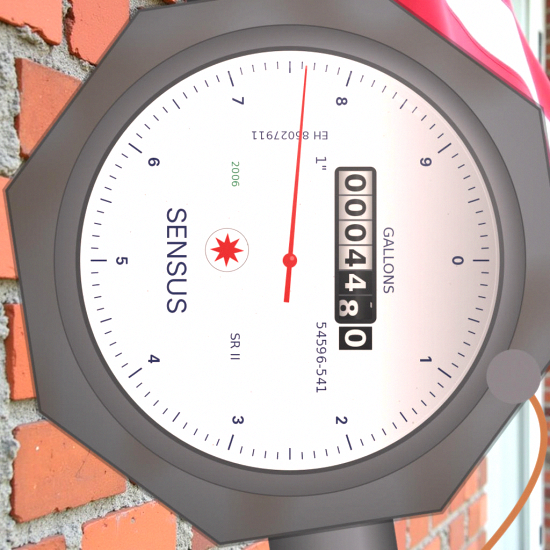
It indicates 4477.6 gal
